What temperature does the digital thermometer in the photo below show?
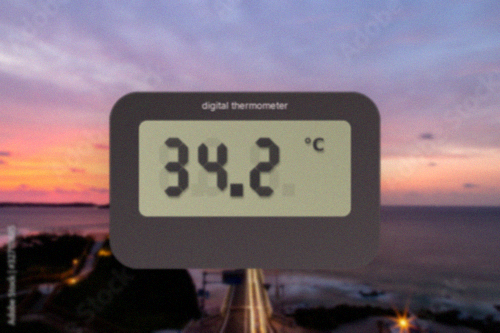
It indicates 34.2 °C
